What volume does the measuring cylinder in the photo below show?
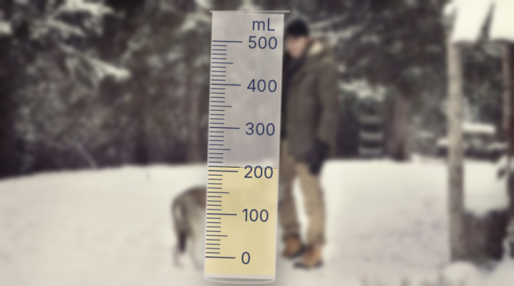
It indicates 210 mL
